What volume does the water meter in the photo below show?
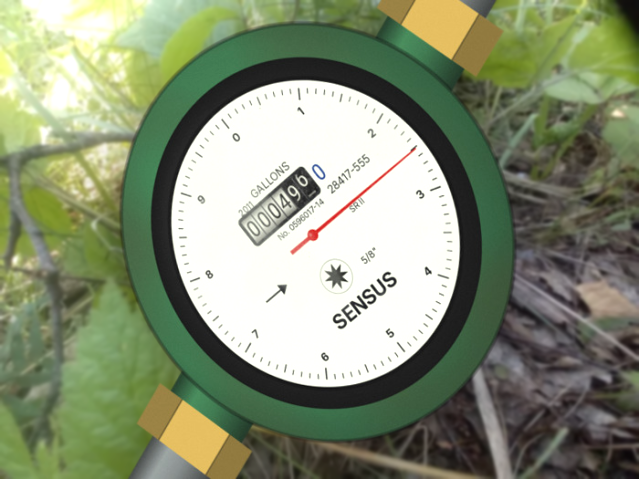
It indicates 4962.5 gal
